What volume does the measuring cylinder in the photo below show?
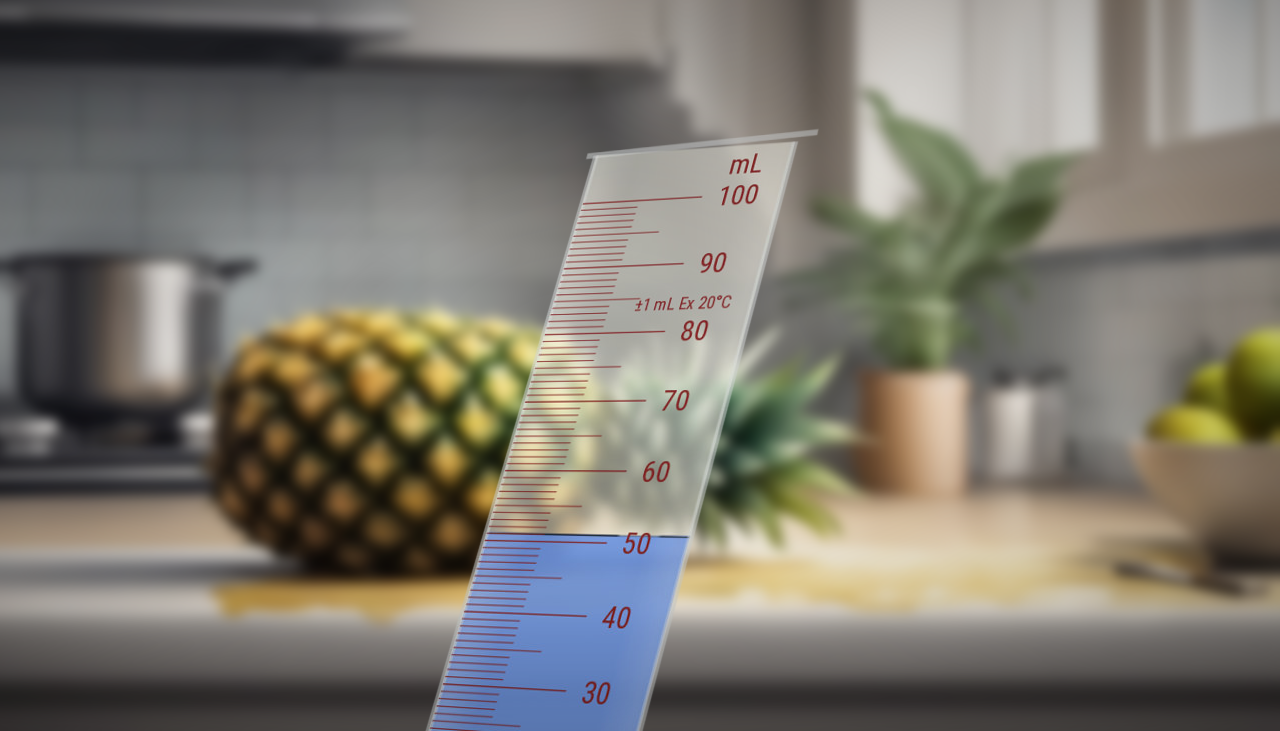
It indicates 51 mL
